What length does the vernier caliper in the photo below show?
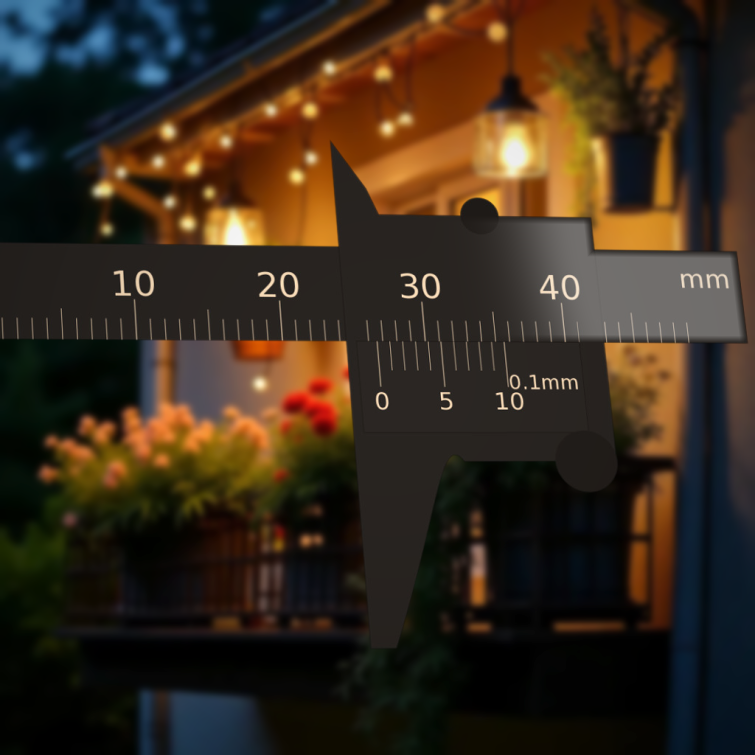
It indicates 26.6 mm
